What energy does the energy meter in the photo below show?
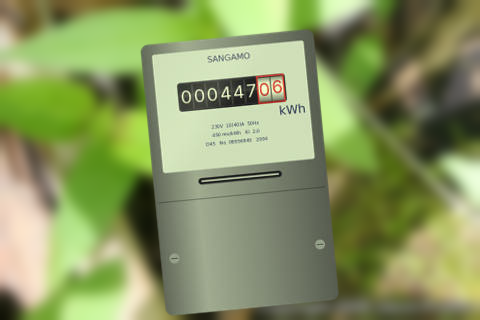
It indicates 447.06 kWh
